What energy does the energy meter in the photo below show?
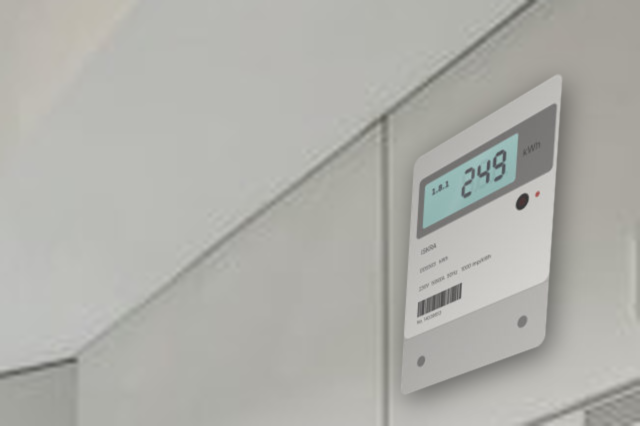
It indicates 249 kWh
